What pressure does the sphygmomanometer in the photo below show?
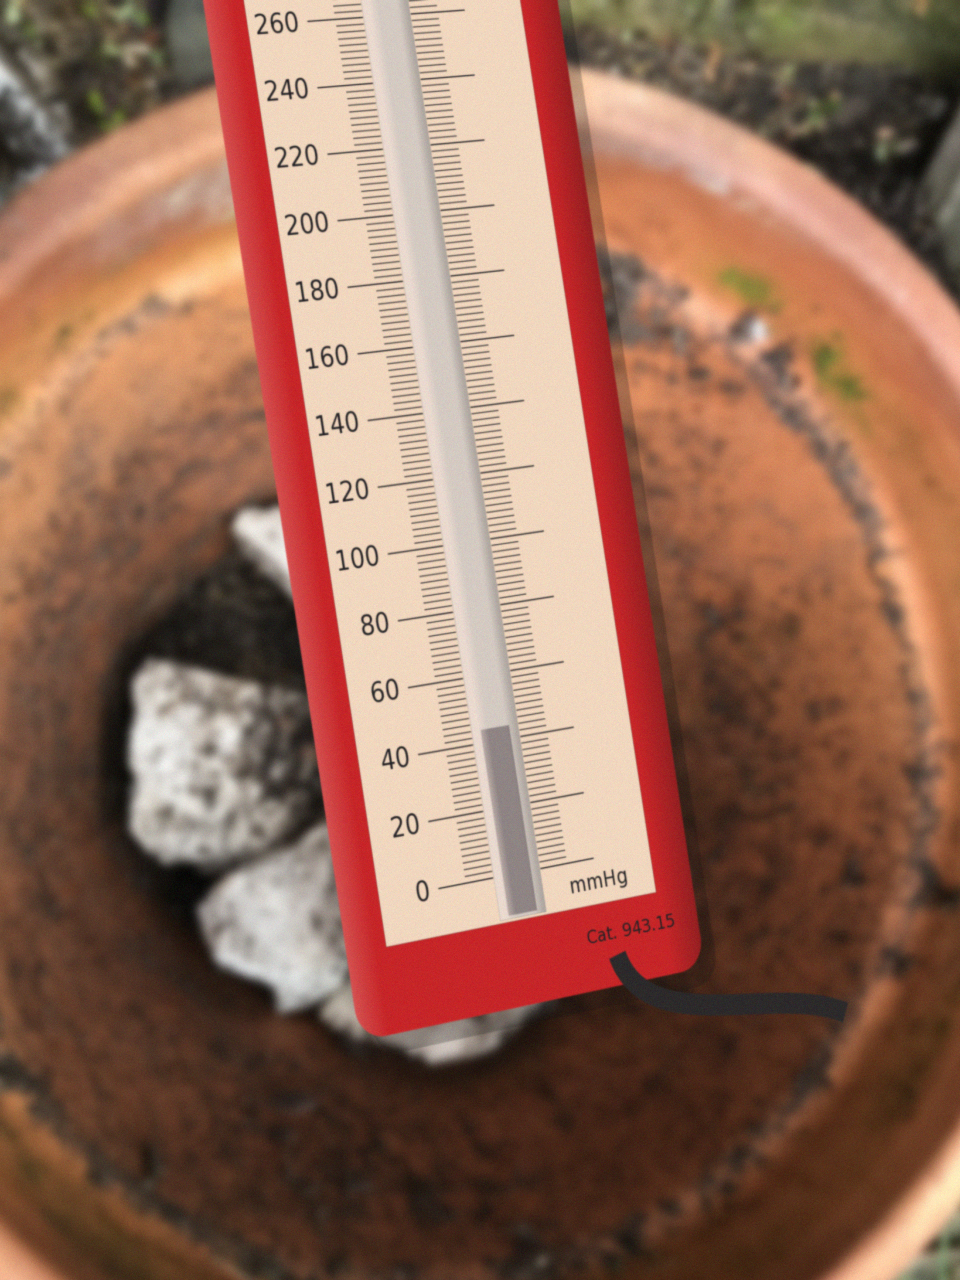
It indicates 44 mmHg
